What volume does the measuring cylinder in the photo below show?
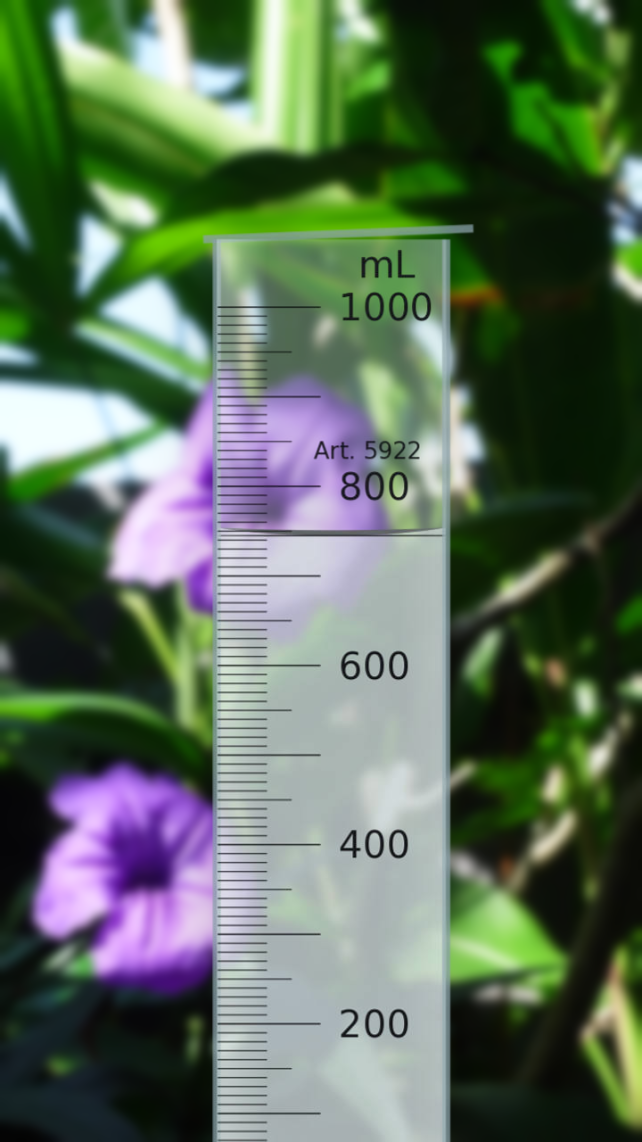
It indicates 745 mL
